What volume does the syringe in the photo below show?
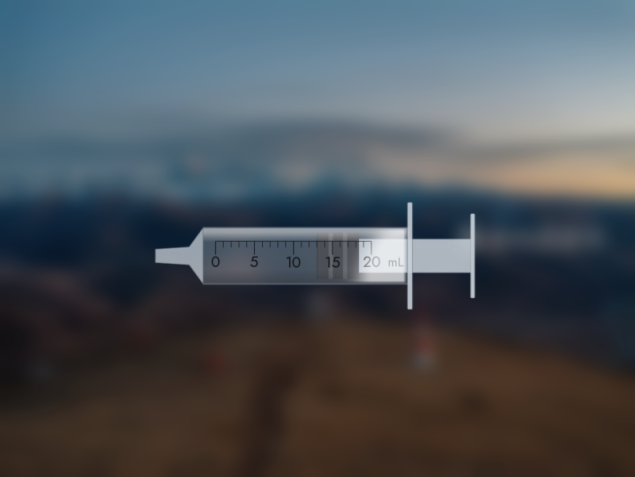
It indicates 13 mL
